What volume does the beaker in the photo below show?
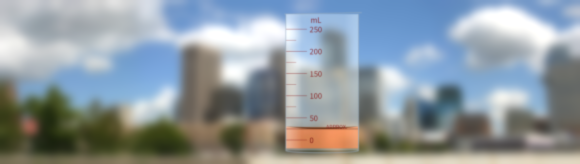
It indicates 25 mL
